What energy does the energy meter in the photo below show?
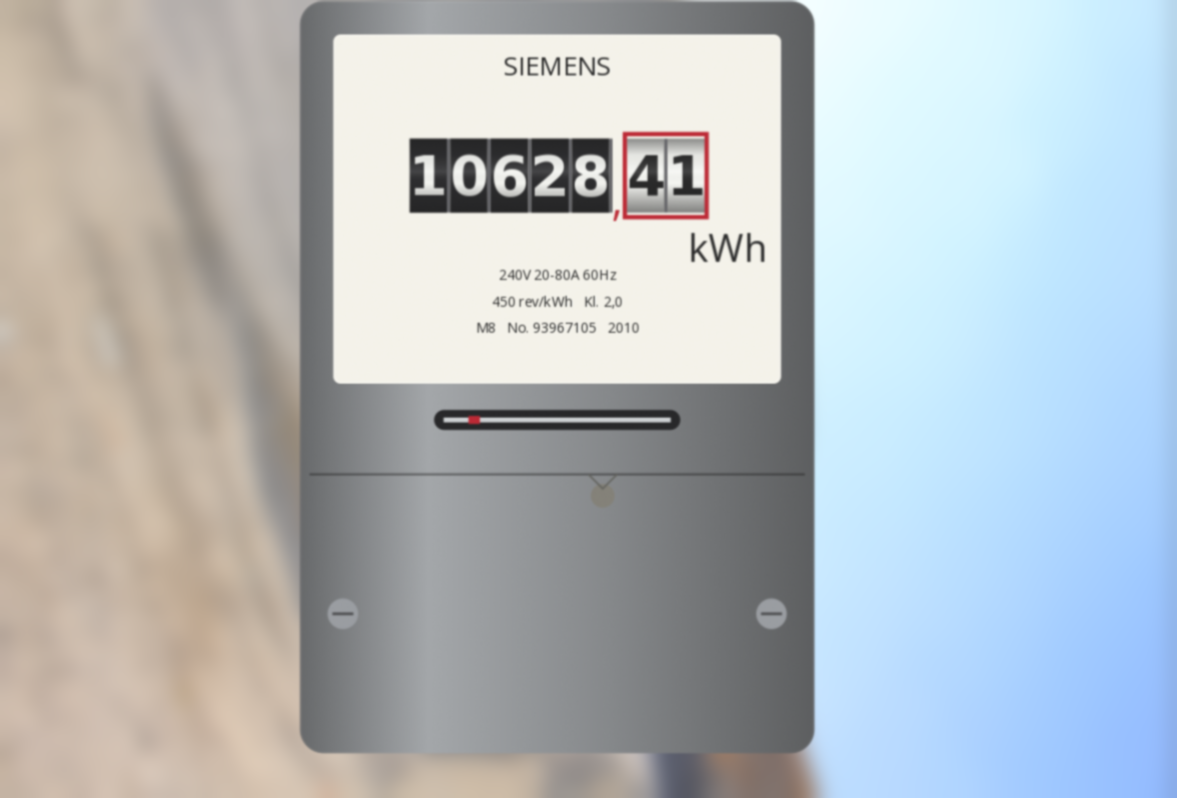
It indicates 10628.41 kWh
